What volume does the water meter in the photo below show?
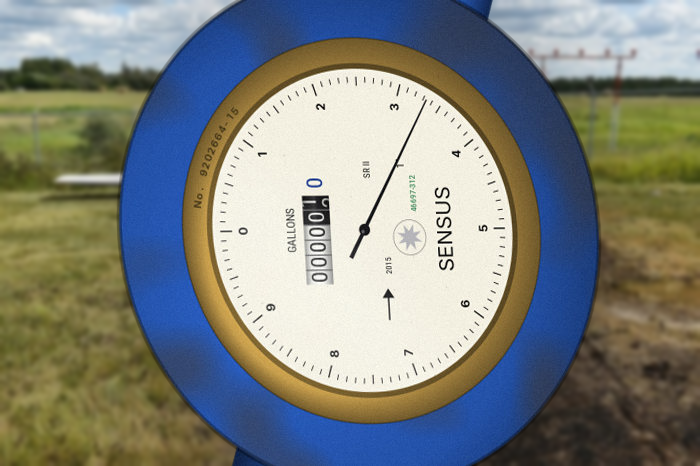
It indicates 13.3 gal
